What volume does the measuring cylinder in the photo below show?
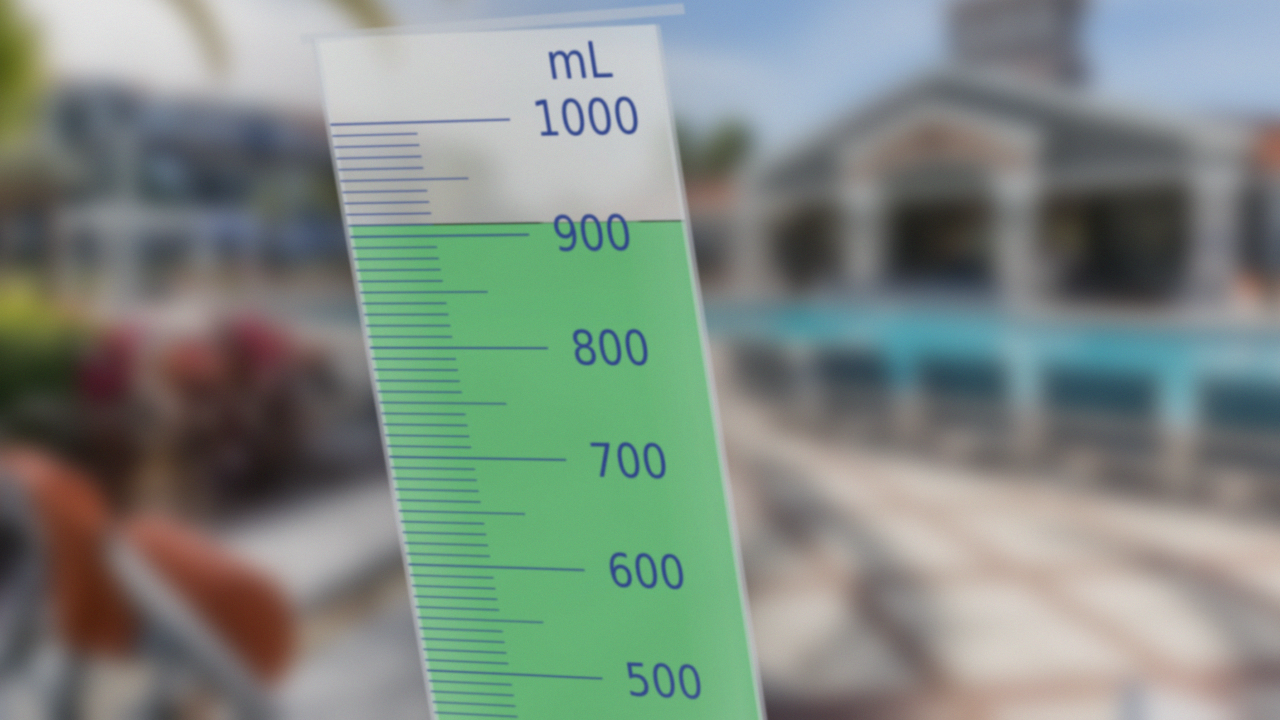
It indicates 910 mL
